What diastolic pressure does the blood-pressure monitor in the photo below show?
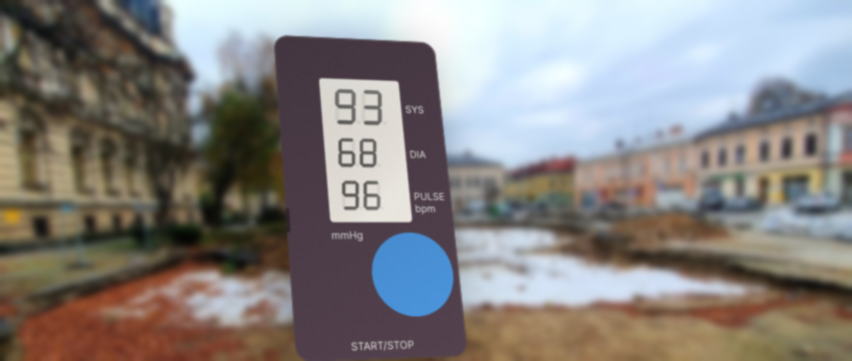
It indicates 68 mmHg
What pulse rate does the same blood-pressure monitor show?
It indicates 96 bpm
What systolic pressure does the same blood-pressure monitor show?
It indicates 93 mmHg
